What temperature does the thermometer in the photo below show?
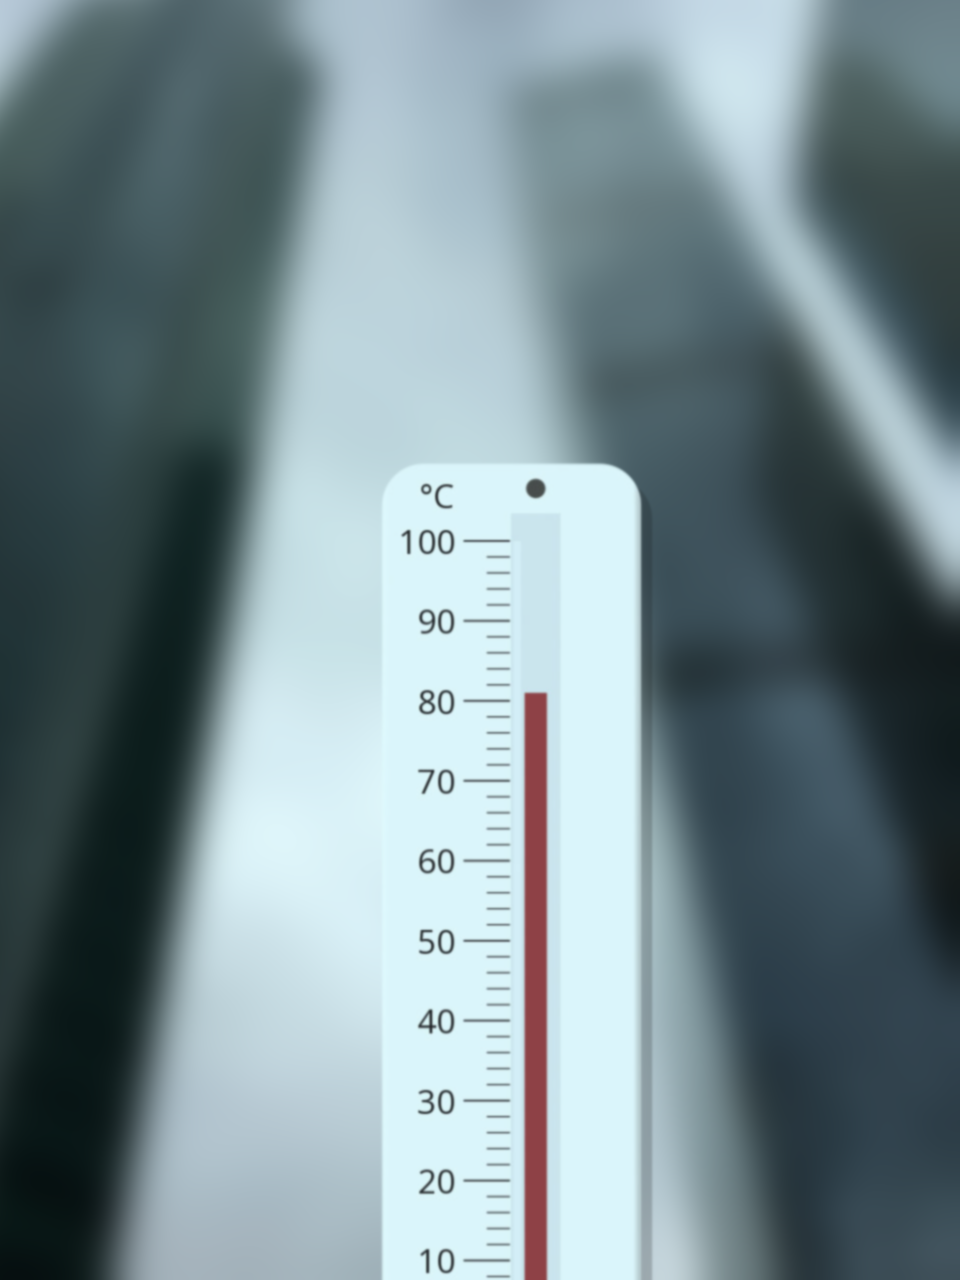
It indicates 81 °C
